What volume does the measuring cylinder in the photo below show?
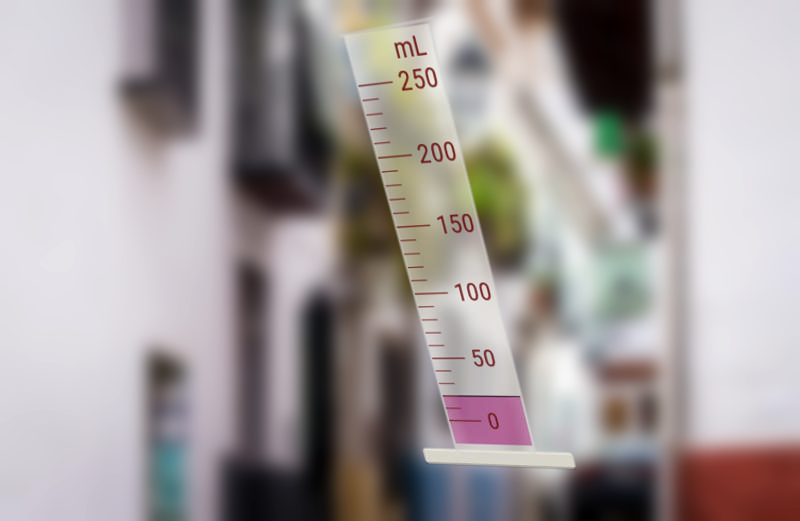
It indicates 20 mL
